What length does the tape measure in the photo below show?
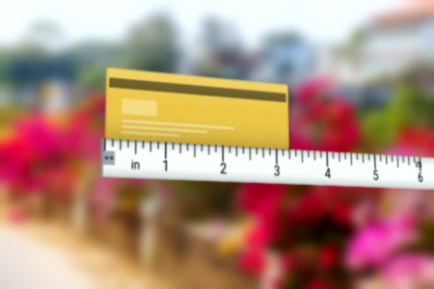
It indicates 3.25 in
